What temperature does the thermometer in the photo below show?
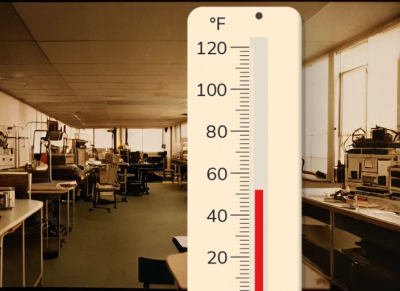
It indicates 52 °F
